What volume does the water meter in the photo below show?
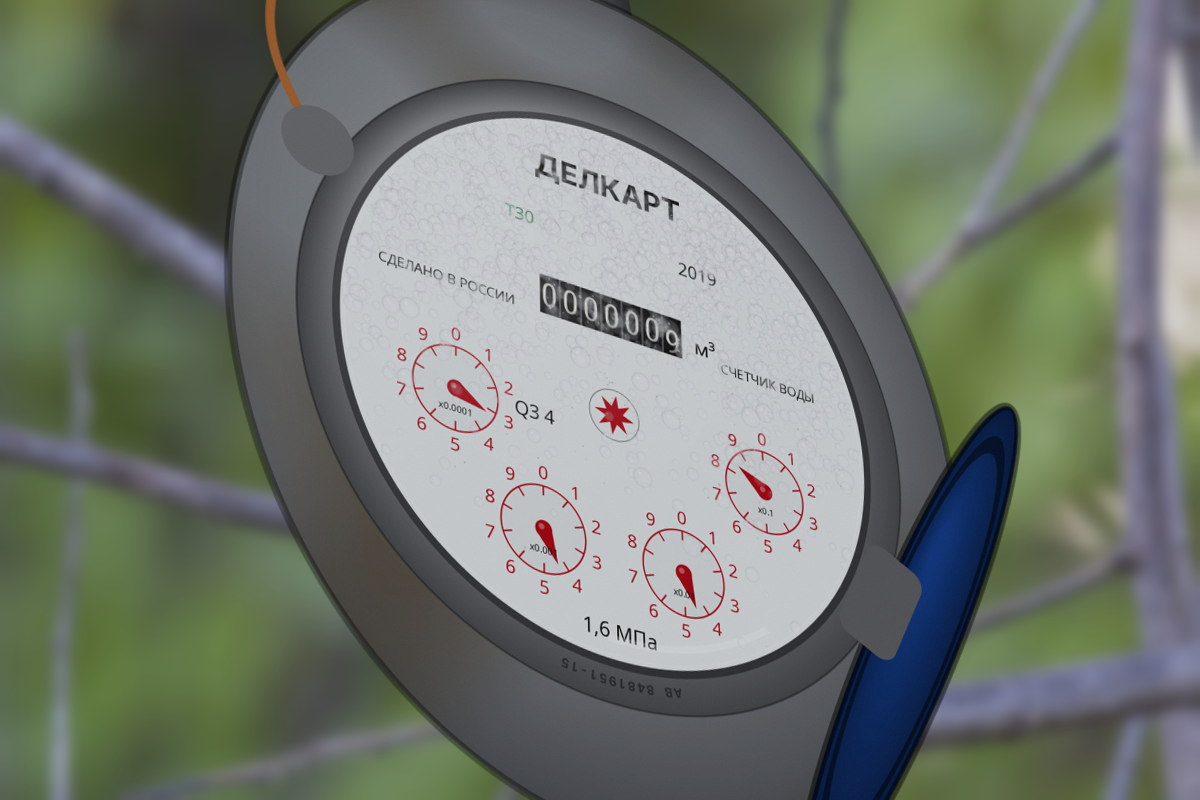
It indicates 8.8443 m³
